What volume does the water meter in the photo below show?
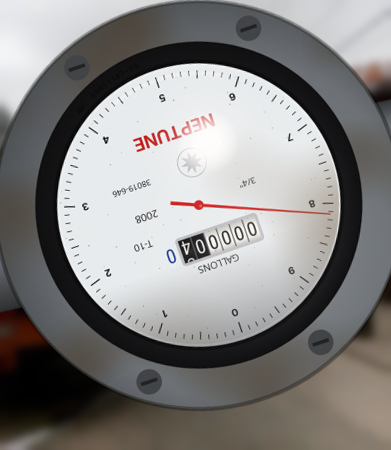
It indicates 38.1 gal
